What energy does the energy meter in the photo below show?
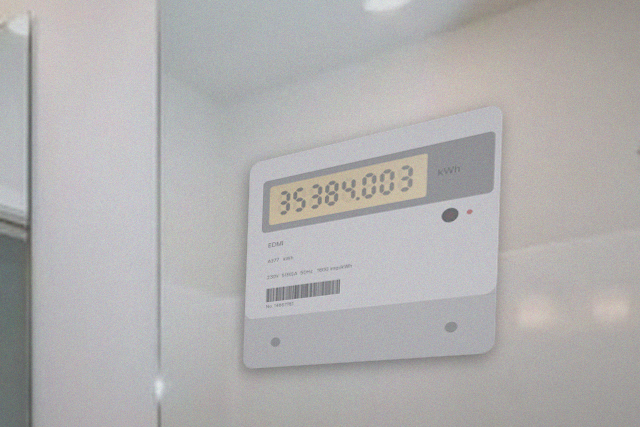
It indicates 35384.003 kWh
